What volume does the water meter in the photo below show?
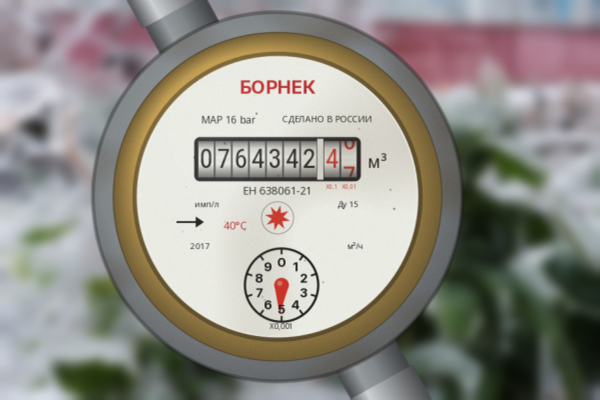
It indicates 764342.465 m³
